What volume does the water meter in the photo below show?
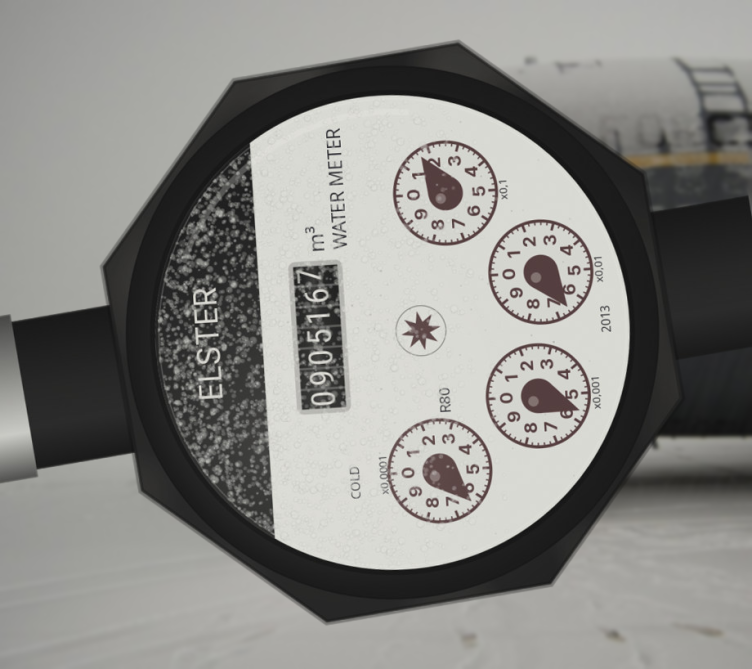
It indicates 905167.1656 m³
